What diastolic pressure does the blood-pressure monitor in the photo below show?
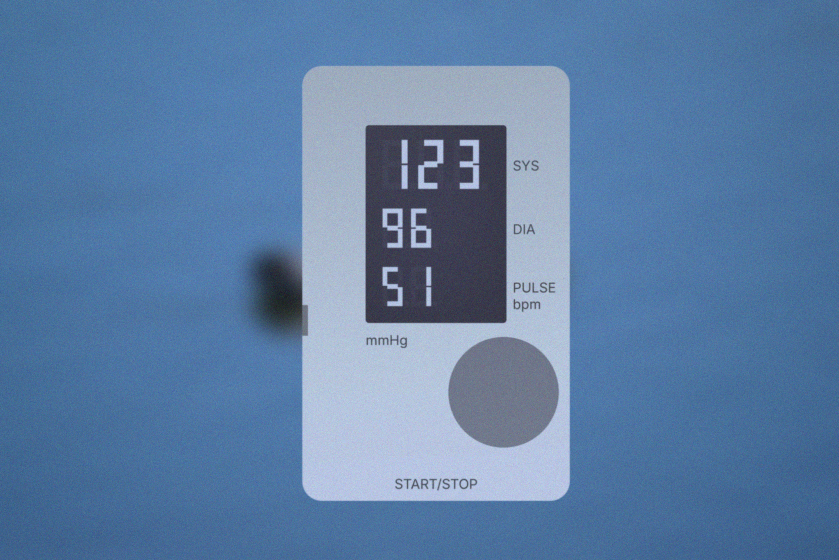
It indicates 96 mmHg
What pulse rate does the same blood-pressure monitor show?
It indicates 51 bpm
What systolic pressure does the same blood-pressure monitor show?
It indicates 123 mmHg
